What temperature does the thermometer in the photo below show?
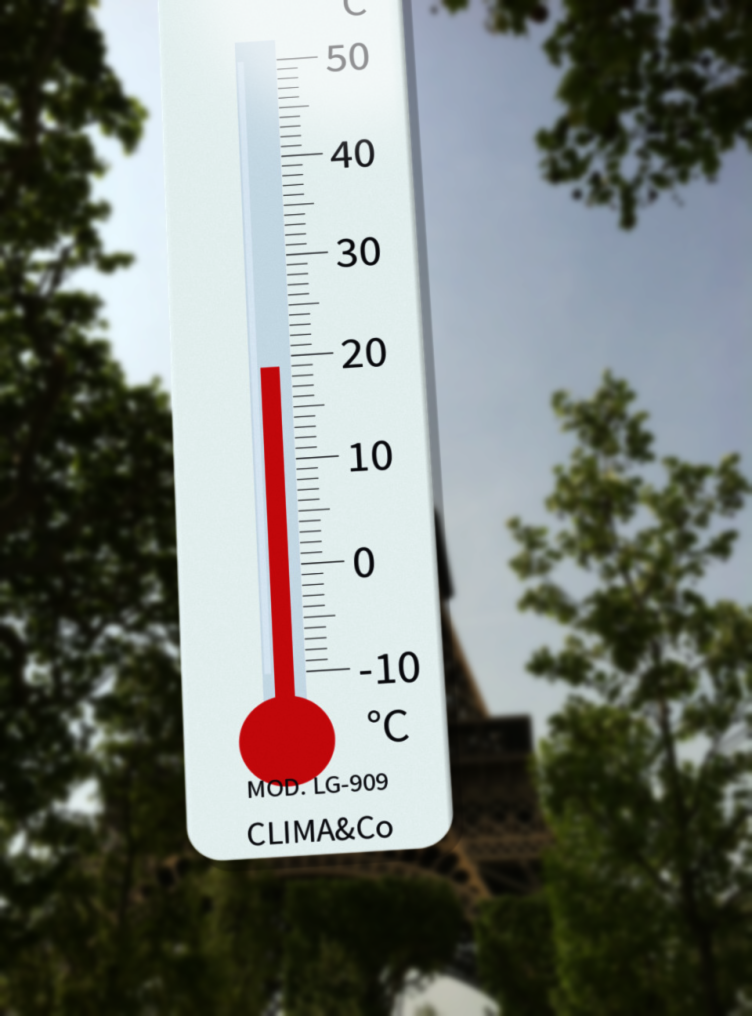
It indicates 19 °C
